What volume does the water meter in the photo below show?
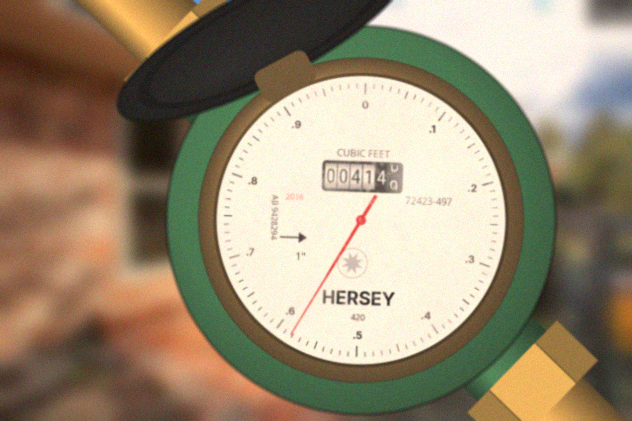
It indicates 4148.58 ft³
